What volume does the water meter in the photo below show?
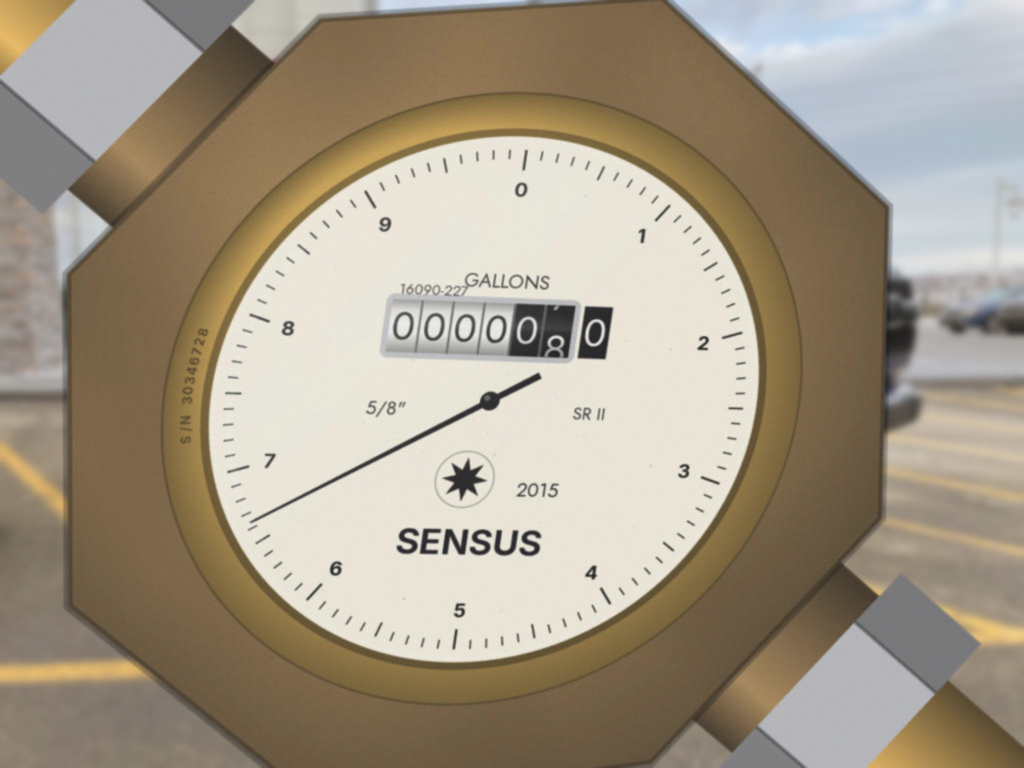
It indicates 76.6 gal
